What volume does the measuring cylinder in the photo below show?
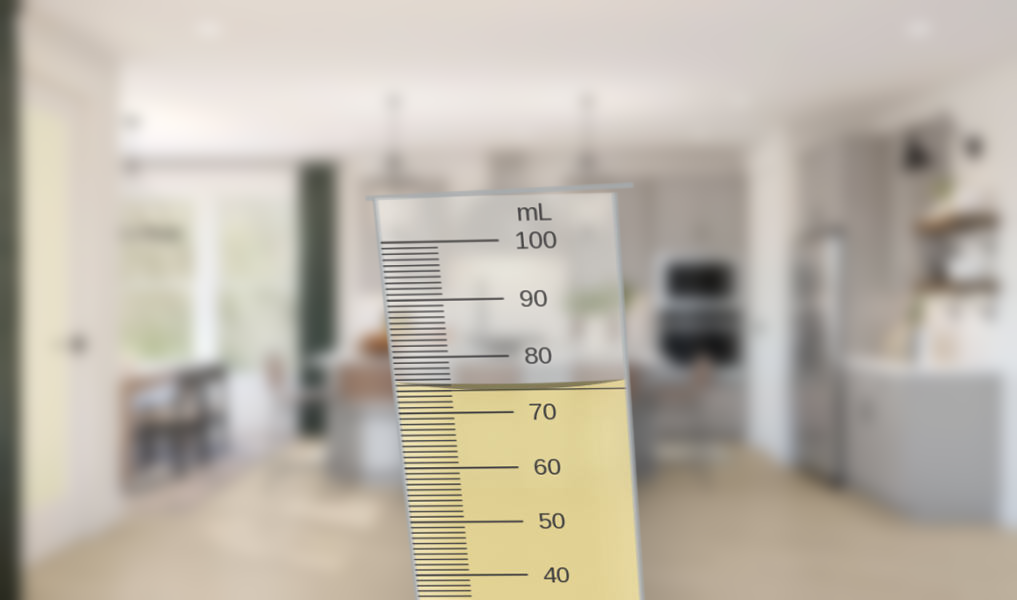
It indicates 74 mL
